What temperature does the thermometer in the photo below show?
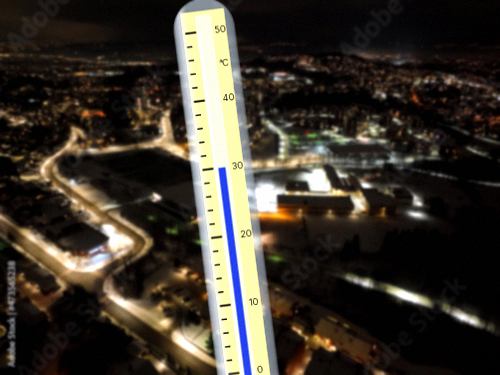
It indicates 30 °C
